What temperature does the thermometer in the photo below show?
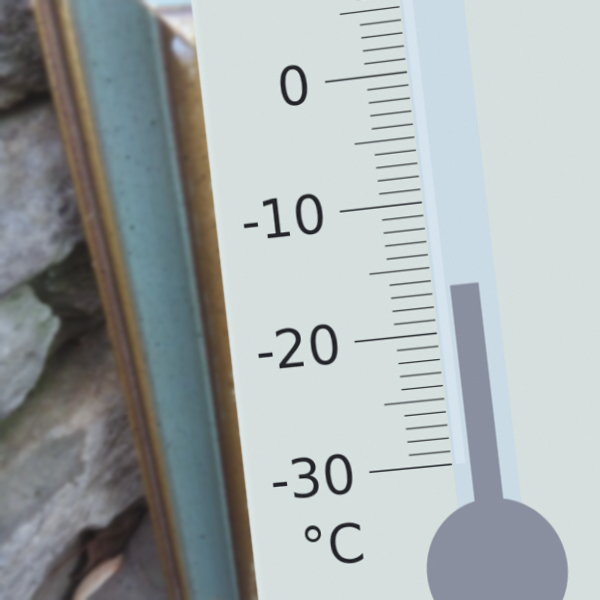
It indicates -16.5 °C
